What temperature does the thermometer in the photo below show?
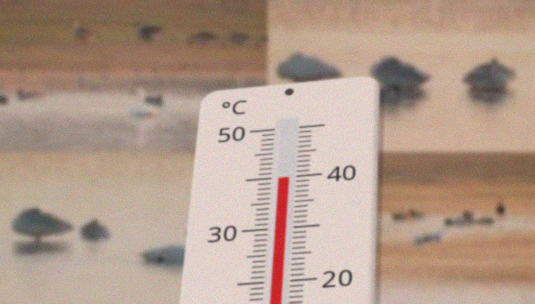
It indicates 40 °C
